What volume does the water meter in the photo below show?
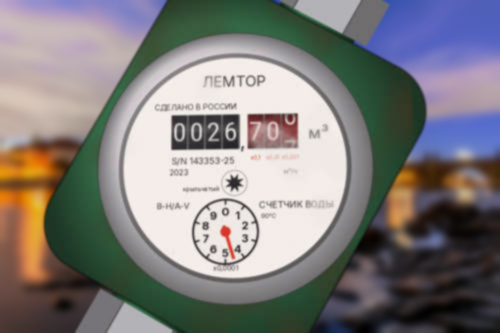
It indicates 26.7064 m³
